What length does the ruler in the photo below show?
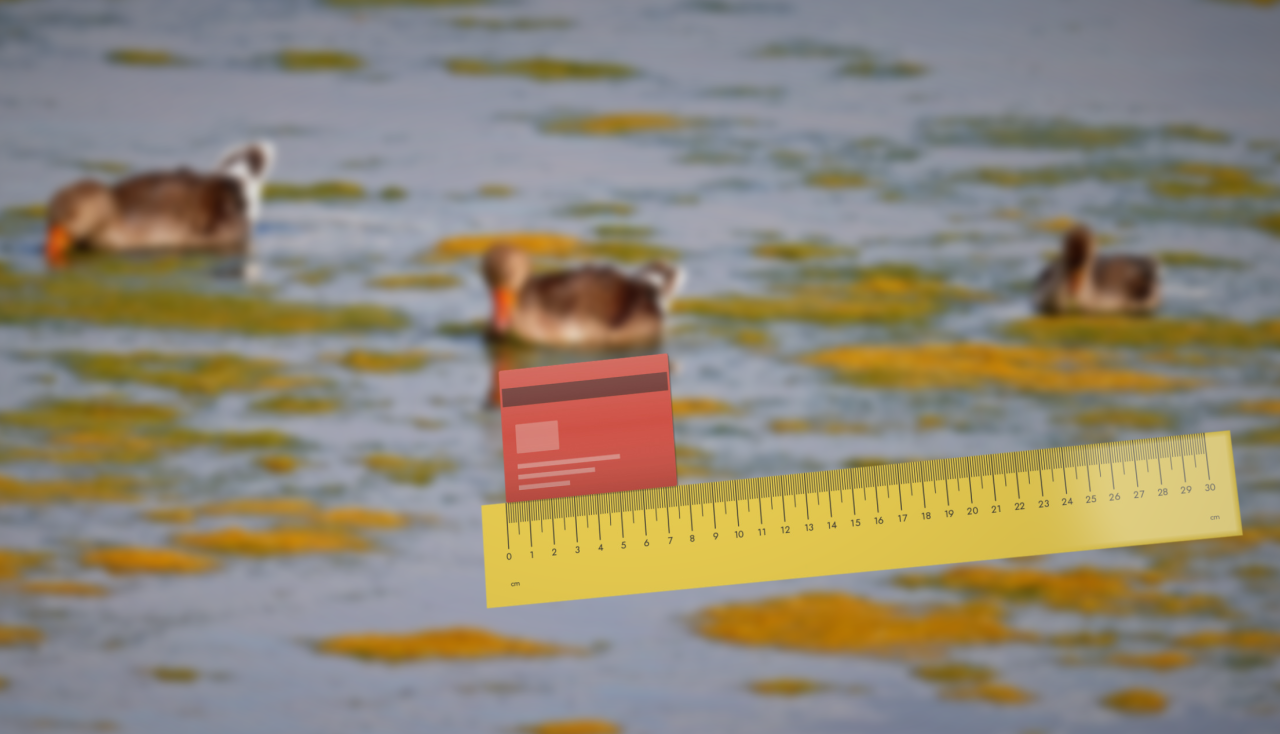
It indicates 7.5 cm
